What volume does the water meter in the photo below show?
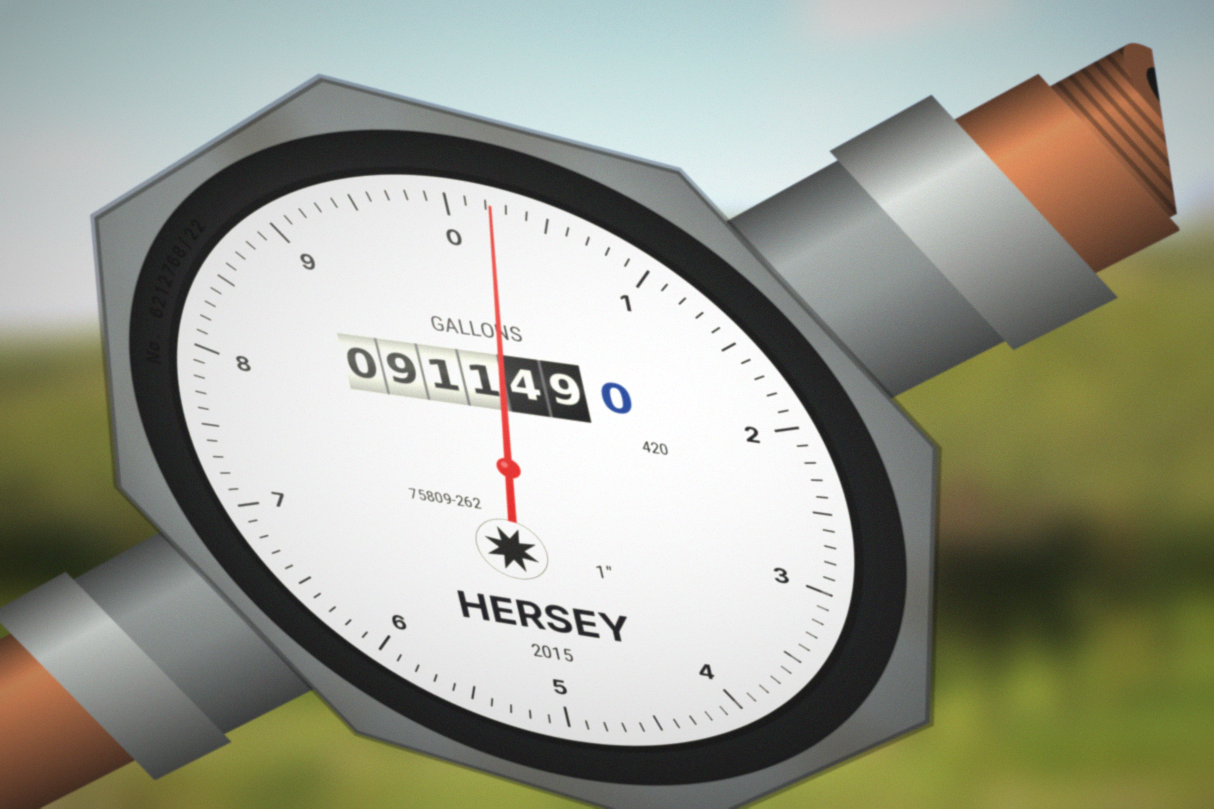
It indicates 911490.2 gal
